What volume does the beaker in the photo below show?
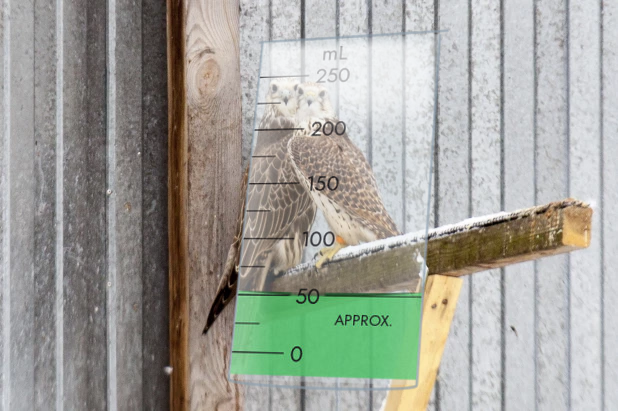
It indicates 50 mL
